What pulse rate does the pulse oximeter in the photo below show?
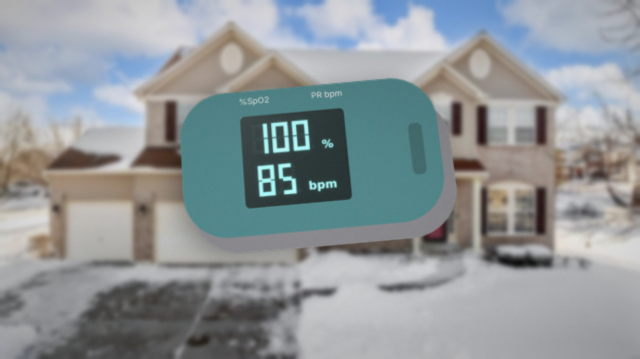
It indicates 85 bpm
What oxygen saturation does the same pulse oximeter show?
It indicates 100 %
